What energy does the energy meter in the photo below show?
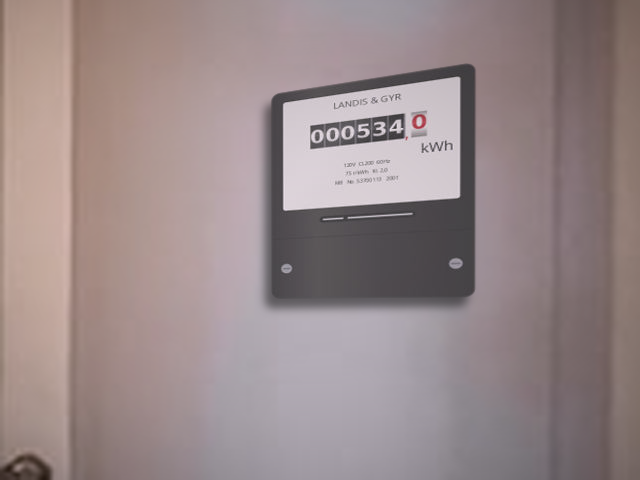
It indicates 534.0 kWh
